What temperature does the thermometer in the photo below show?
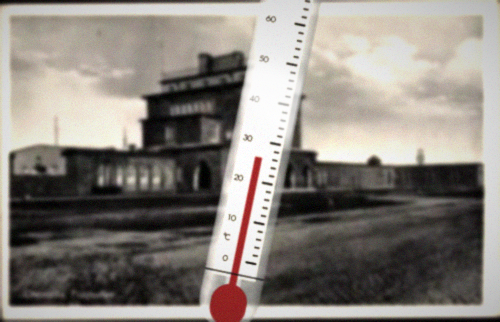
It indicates 26 °C
